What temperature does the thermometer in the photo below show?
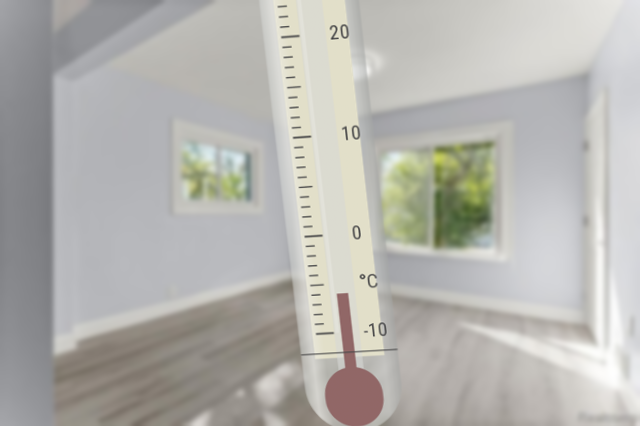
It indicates -6 °C
